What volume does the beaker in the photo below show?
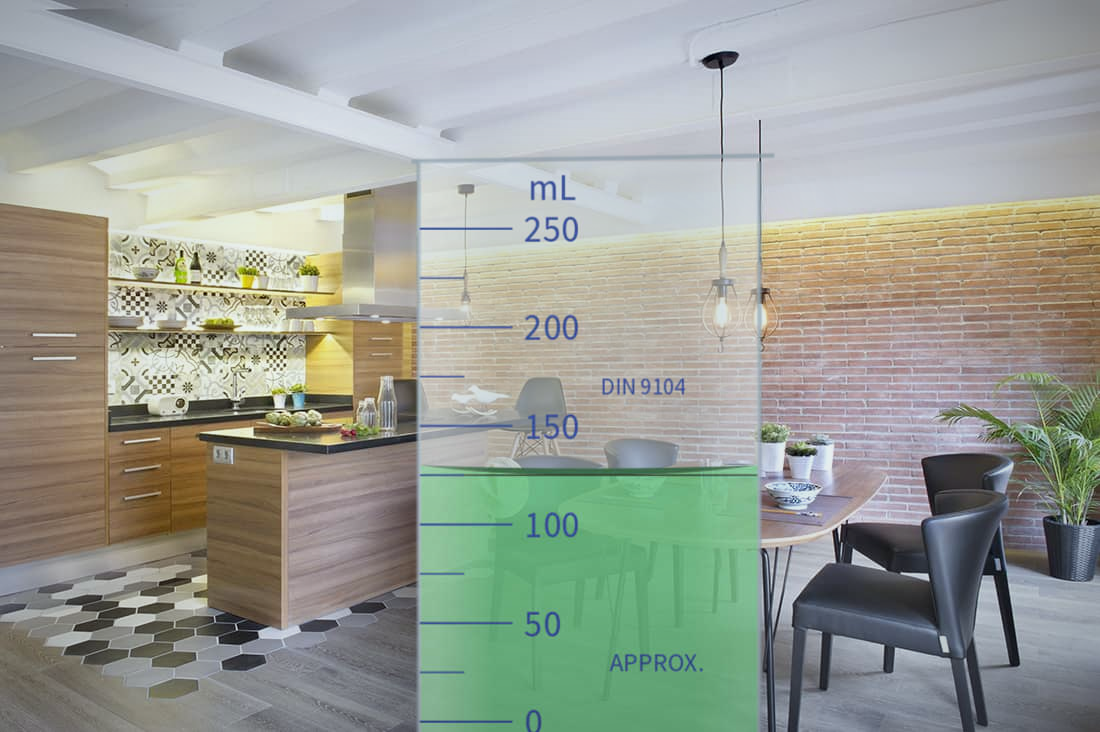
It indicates 125 mL
